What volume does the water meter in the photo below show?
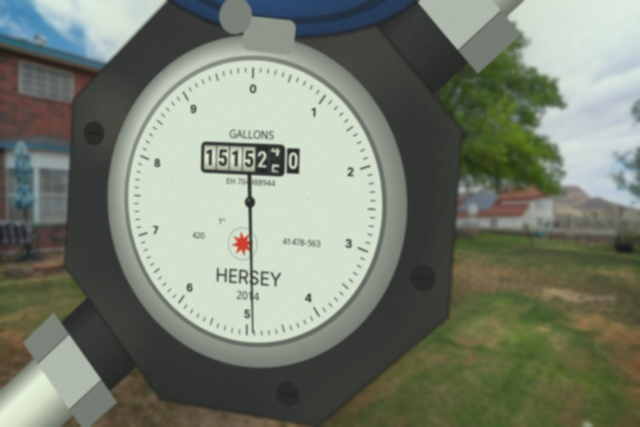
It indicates 1515244.9 gal
